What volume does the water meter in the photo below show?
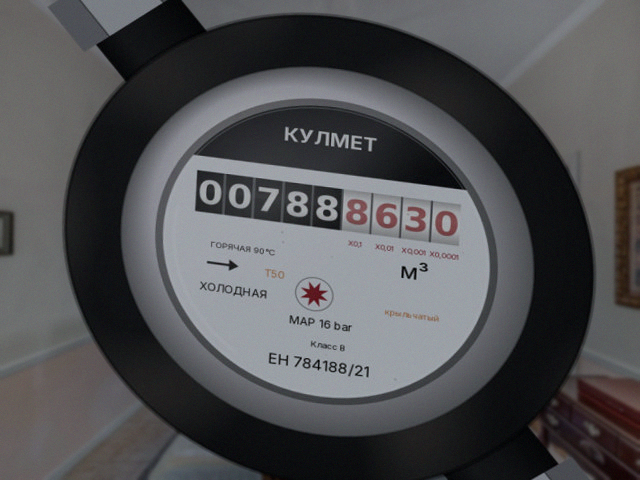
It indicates 788.8630 m³
